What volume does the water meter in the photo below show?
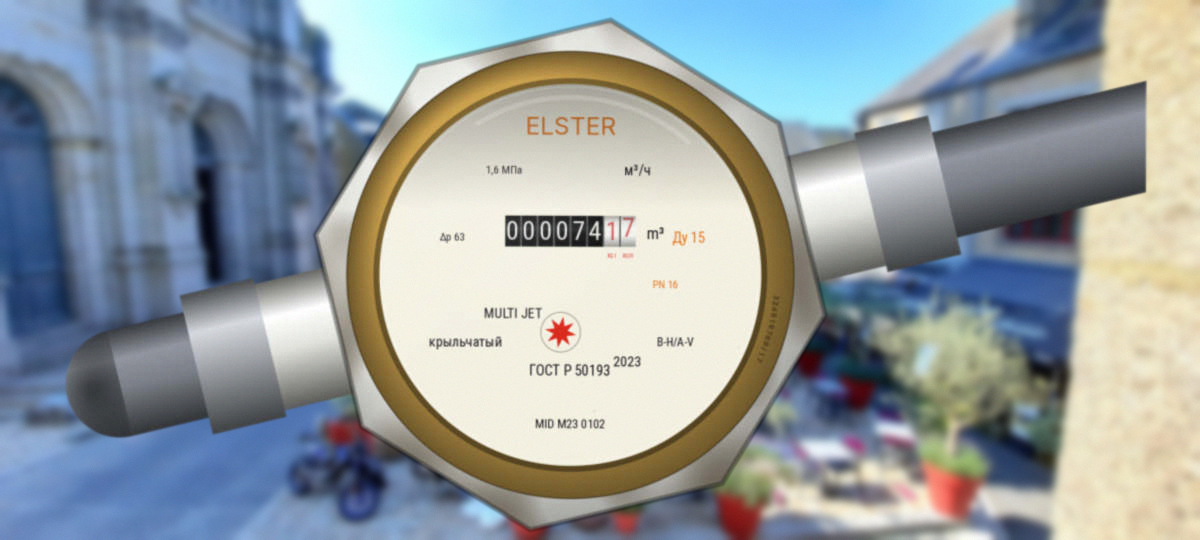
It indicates 74.17 m³
